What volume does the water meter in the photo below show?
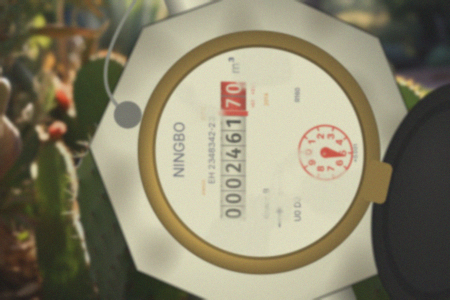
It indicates 2461.705 m³
